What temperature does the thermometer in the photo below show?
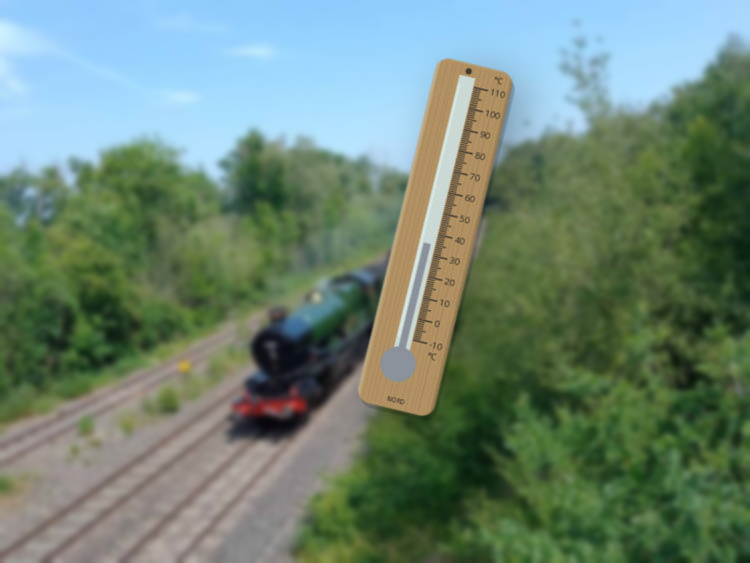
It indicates 35 °C
